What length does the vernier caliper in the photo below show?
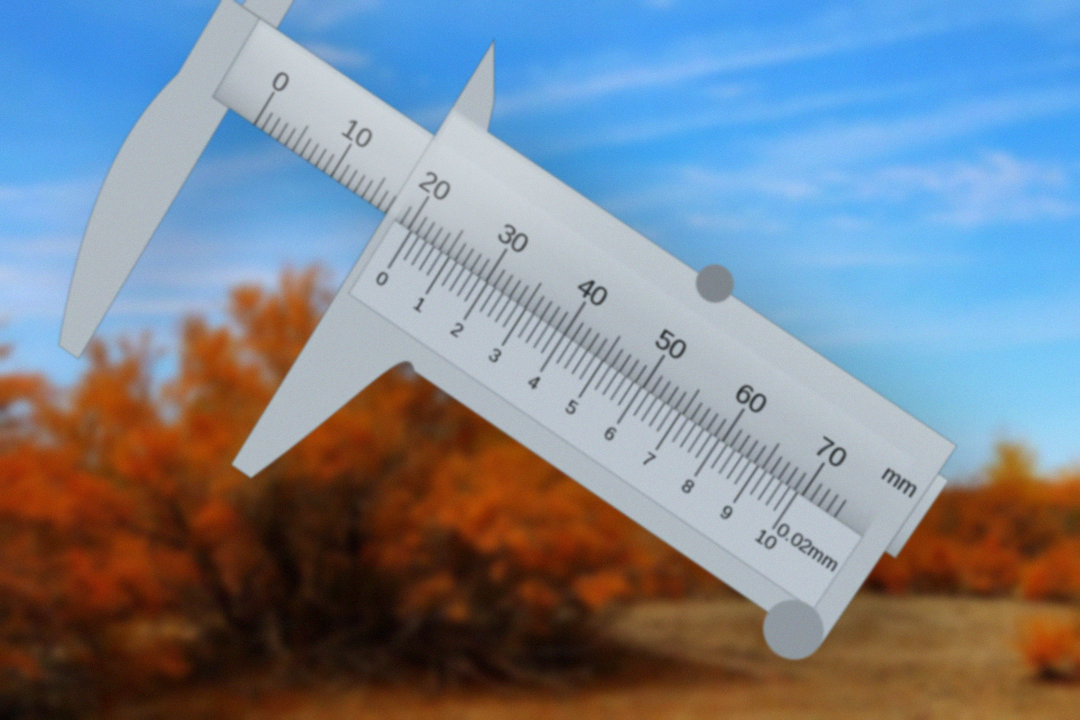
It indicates 20.4 mm
